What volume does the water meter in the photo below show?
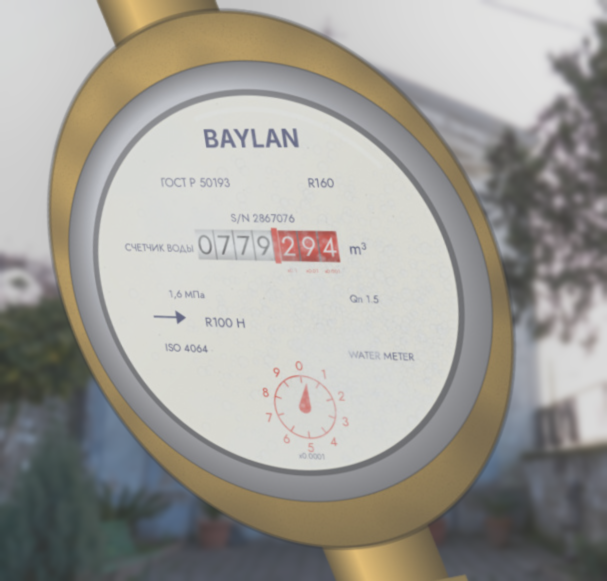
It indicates 779.2940 m³
